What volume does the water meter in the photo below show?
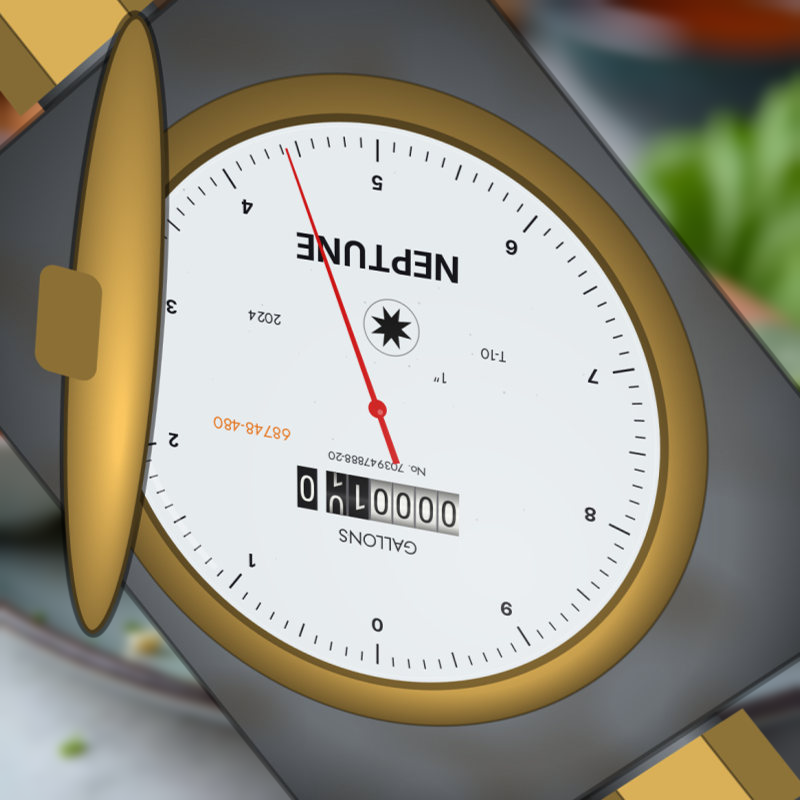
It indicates 104.4 gal
